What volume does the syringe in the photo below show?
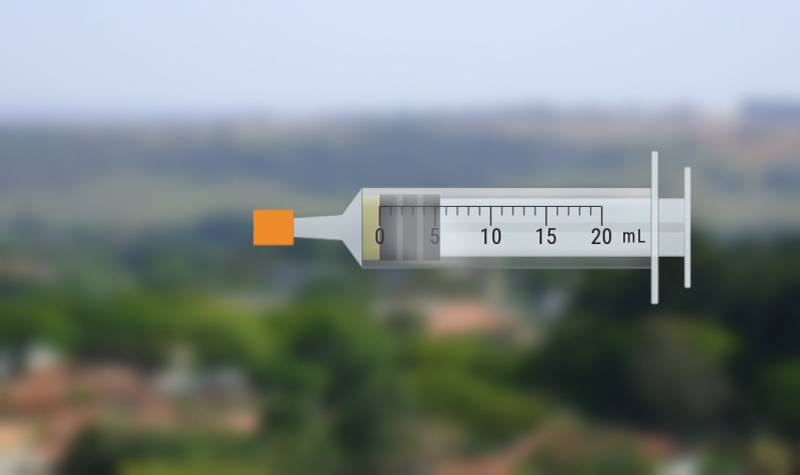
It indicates 0 mL
